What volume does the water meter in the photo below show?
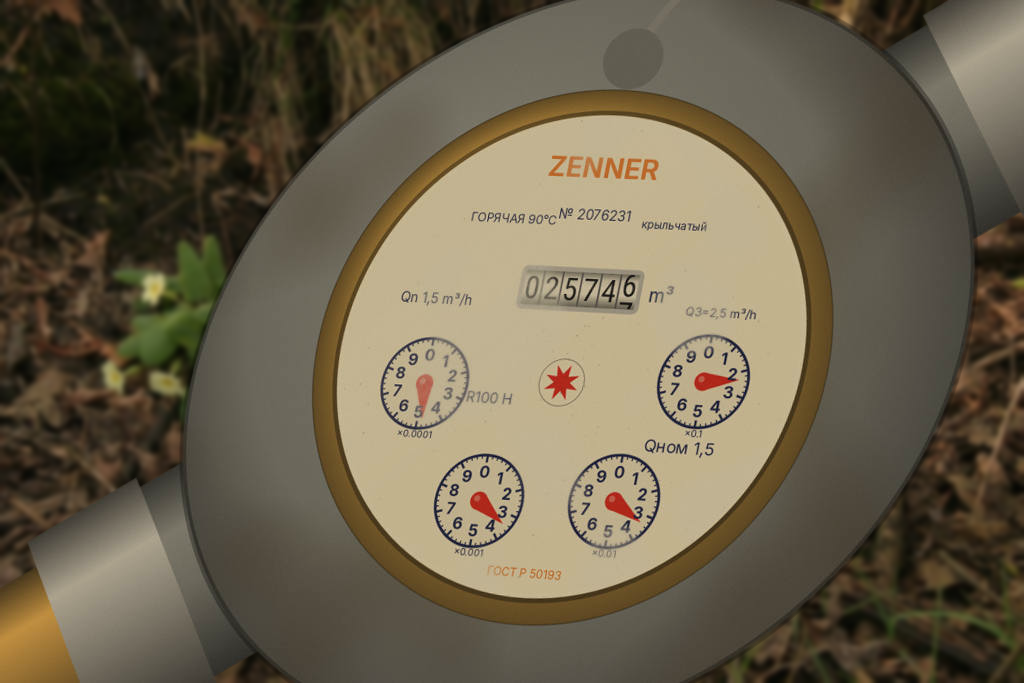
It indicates 25746.2334 m³
